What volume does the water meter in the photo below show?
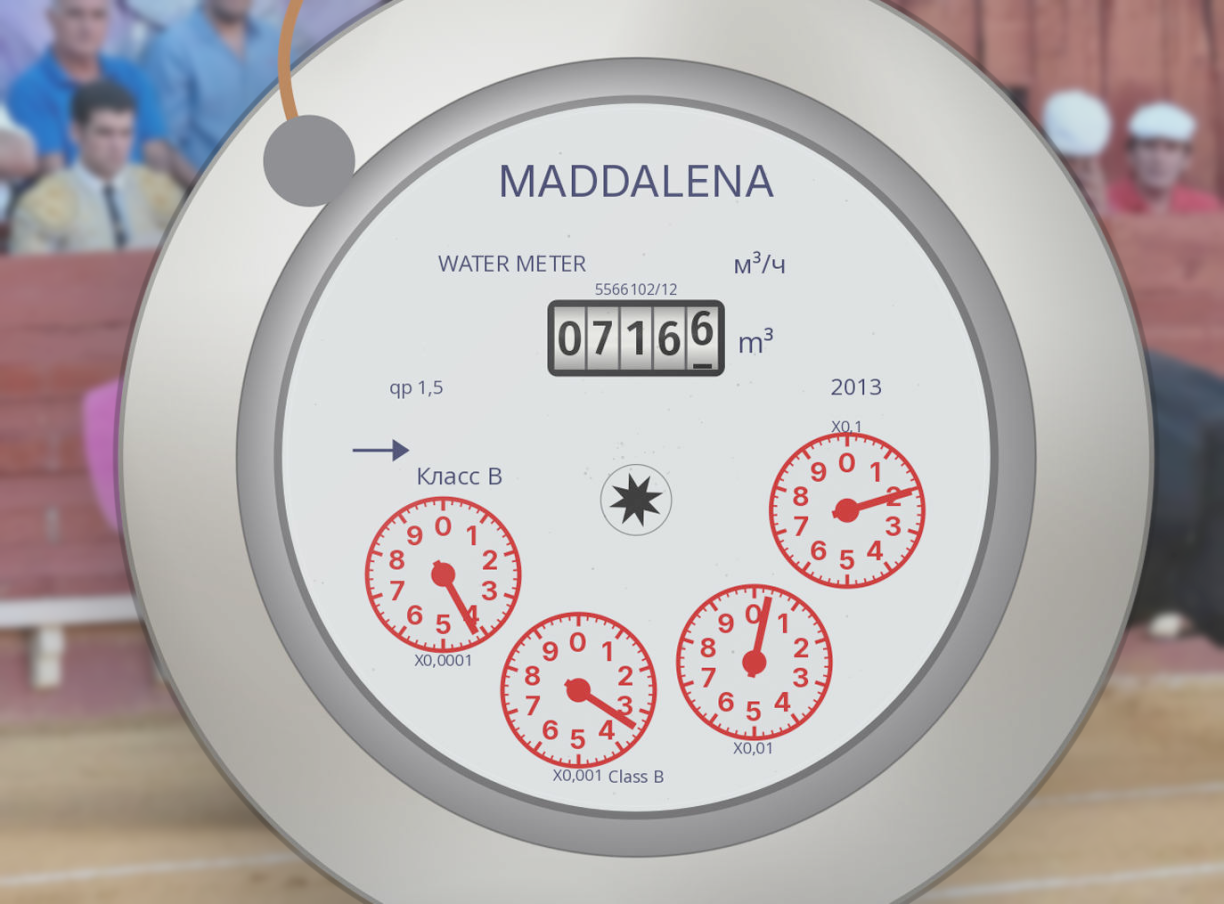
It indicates 7166.2034 m³
